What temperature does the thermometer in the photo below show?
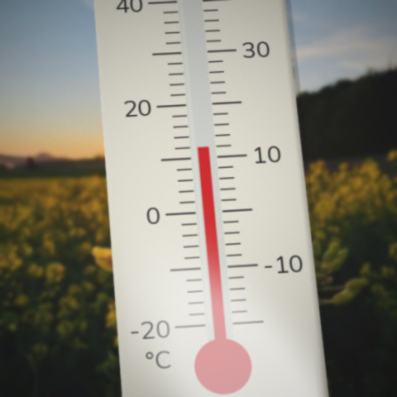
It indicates 12 °C
